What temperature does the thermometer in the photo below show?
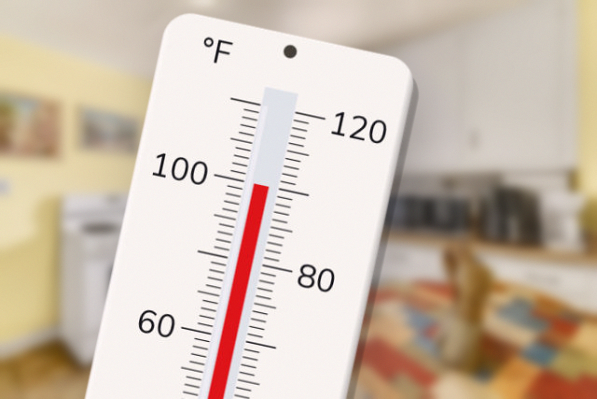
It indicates 100 °F
